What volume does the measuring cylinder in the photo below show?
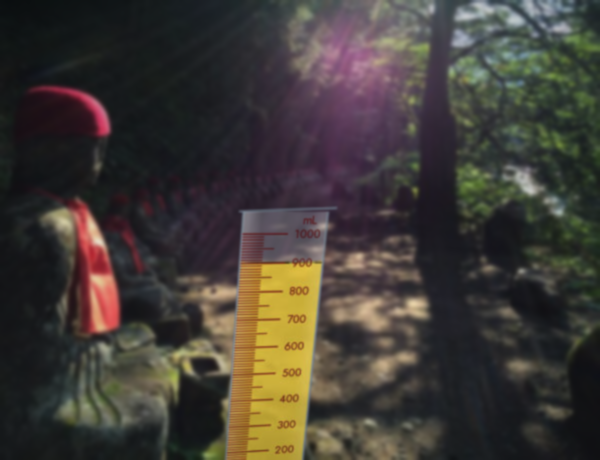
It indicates 900 mL
